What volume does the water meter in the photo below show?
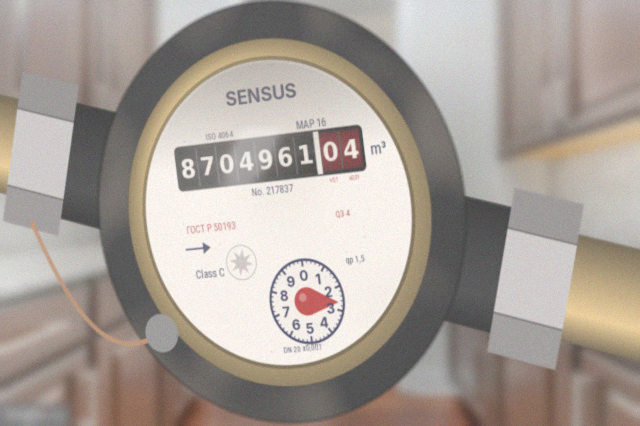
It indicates 8704961.042 m³
